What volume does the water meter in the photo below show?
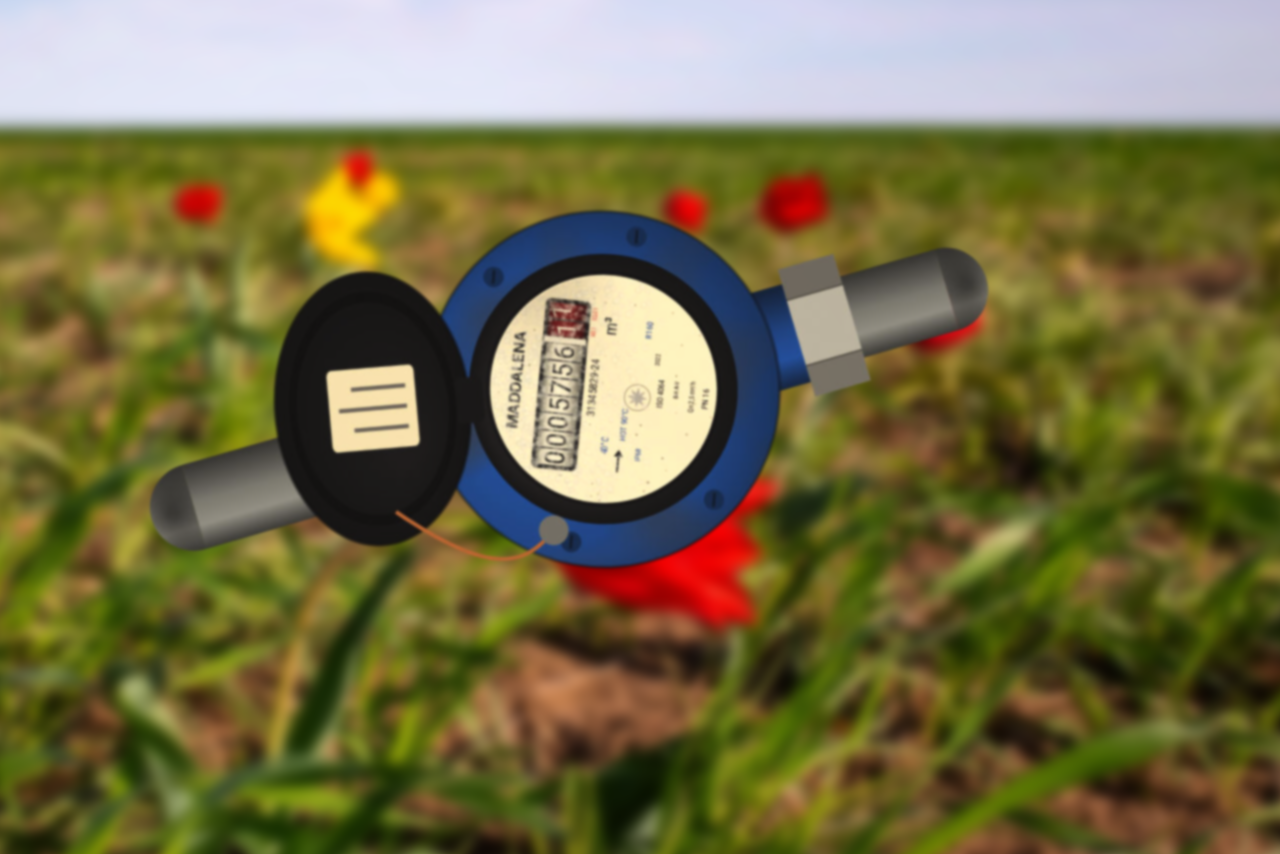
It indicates 5756.11 m³
